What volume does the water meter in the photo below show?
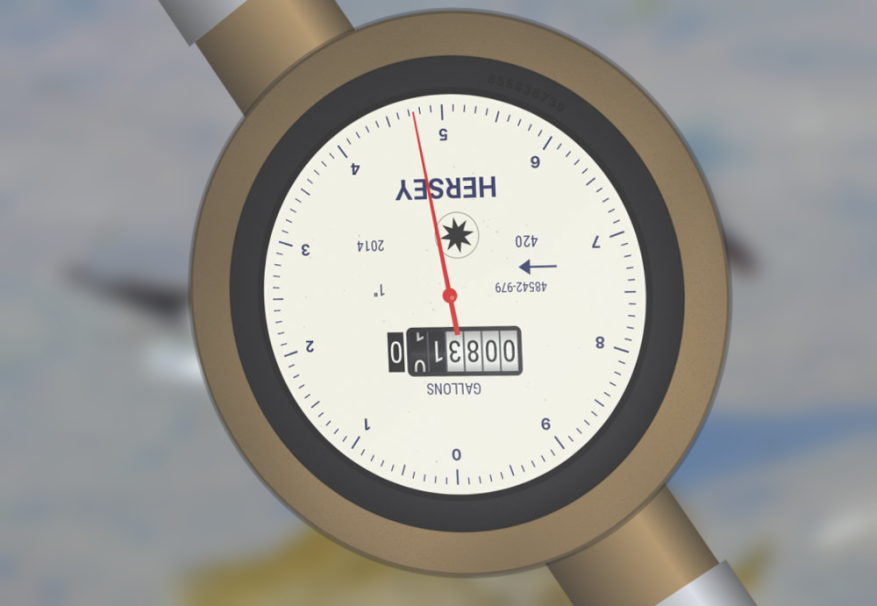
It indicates 83104.7 gal
